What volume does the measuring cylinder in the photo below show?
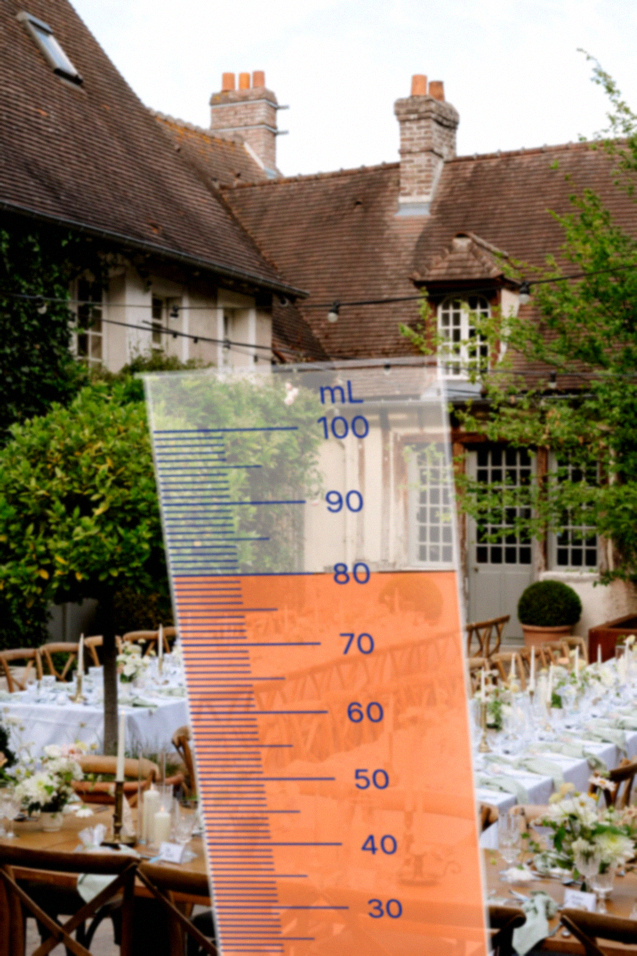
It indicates 80 mL
